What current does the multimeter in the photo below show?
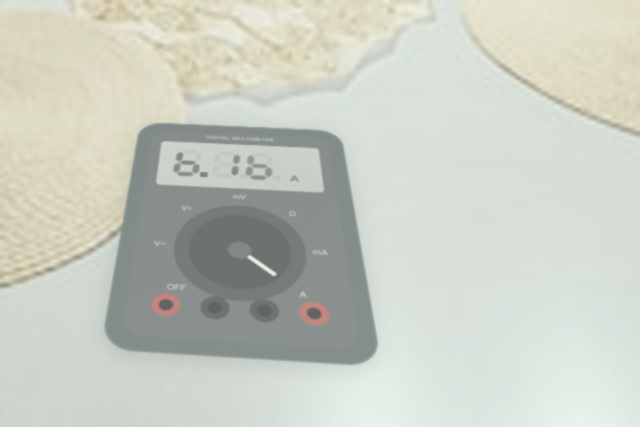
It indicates 6.16 A
